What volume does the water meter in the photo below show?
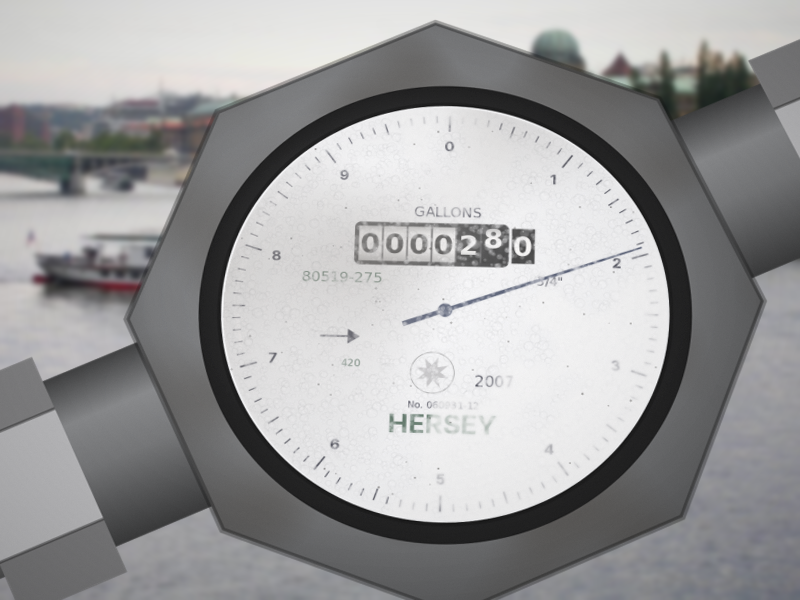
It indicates 281.9 gal
